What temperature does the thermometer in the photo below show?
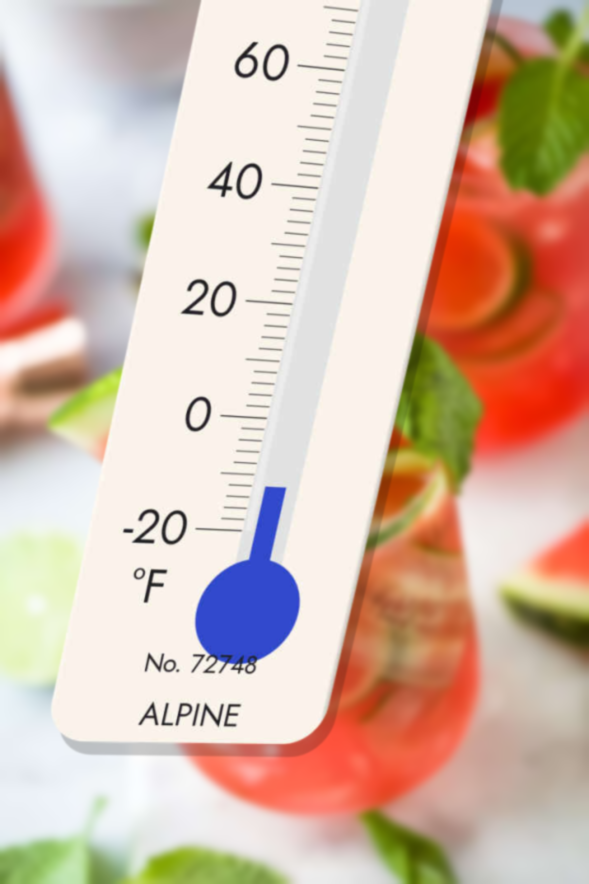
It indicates -12 °F
